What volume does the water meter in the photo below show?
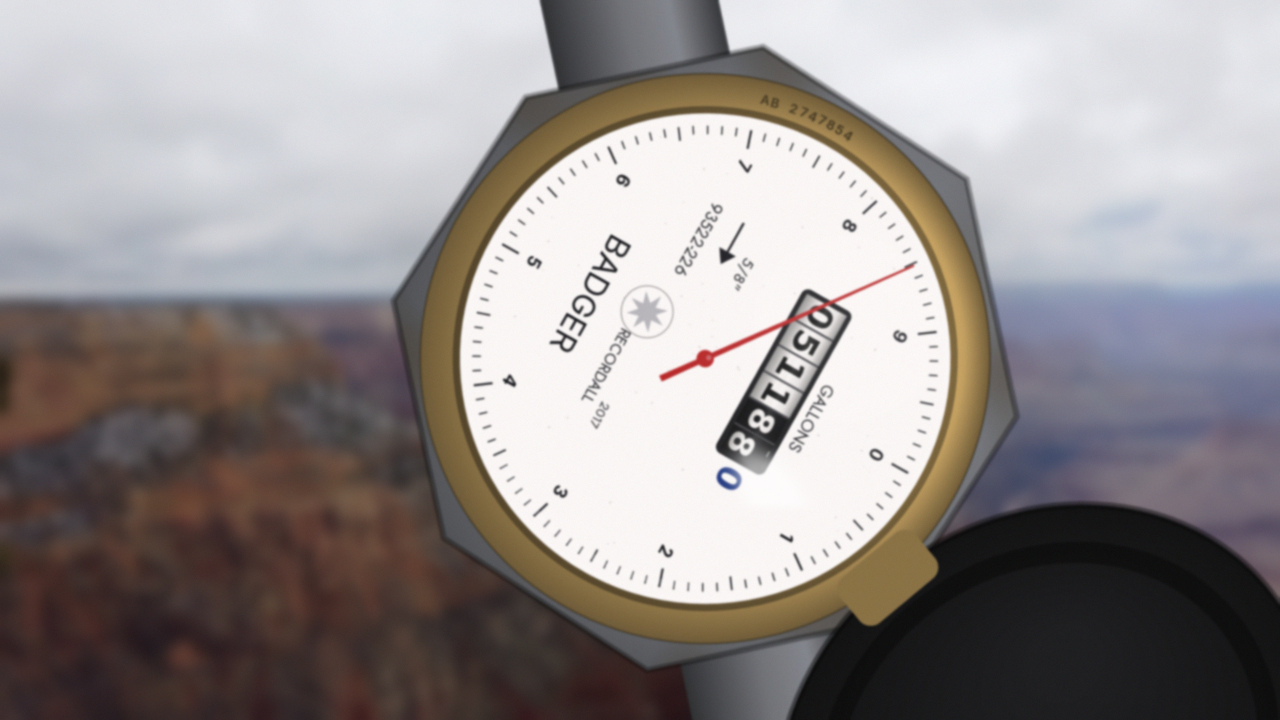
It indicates 511878.5 gal
